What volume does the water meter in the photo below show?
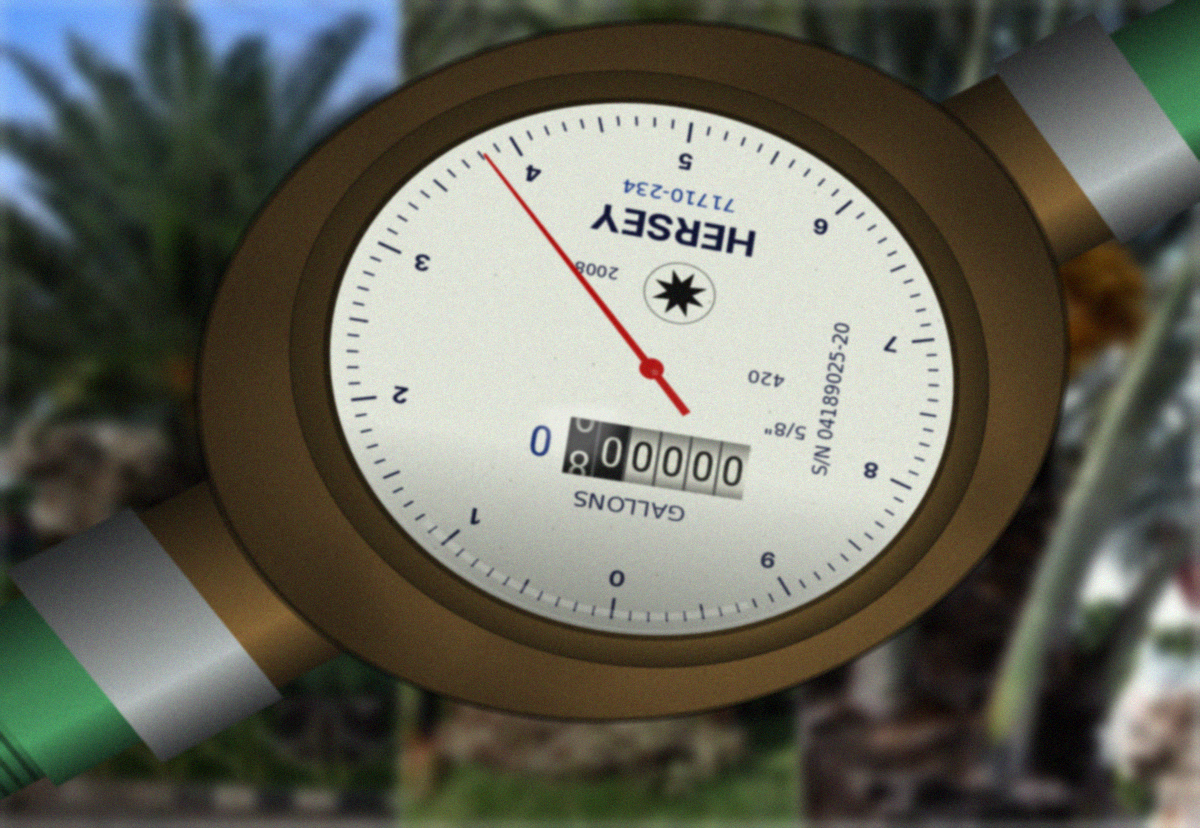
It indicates 83.8 gal
